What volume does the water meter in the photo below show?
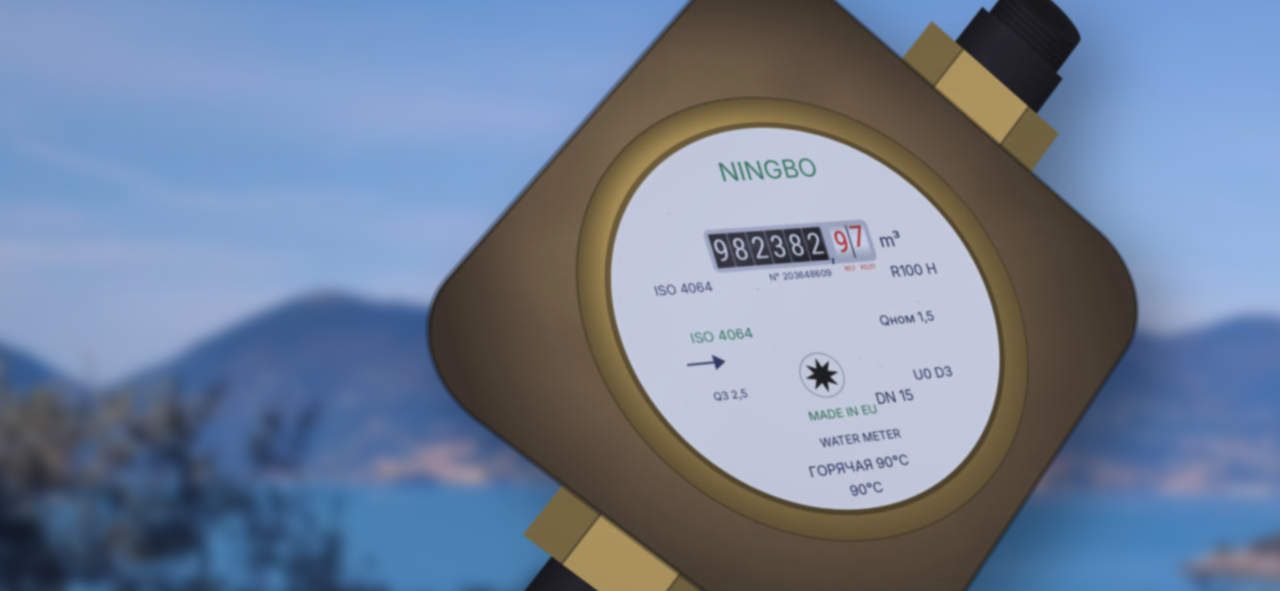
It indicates 982382.97 m³
